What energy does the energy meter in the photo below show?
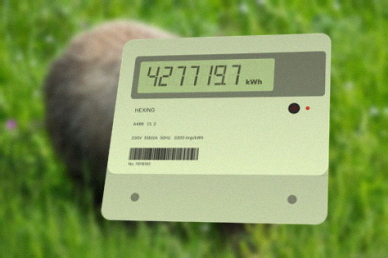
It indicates 427719.7 kWh
